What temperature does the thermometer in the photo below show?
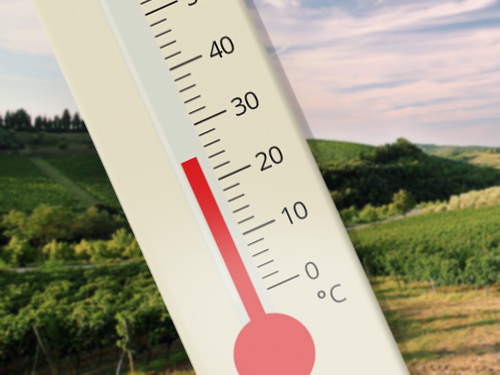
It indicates 25 °C
